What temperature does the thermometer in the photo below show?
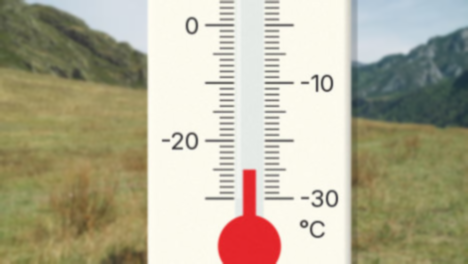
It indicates -25 °C
